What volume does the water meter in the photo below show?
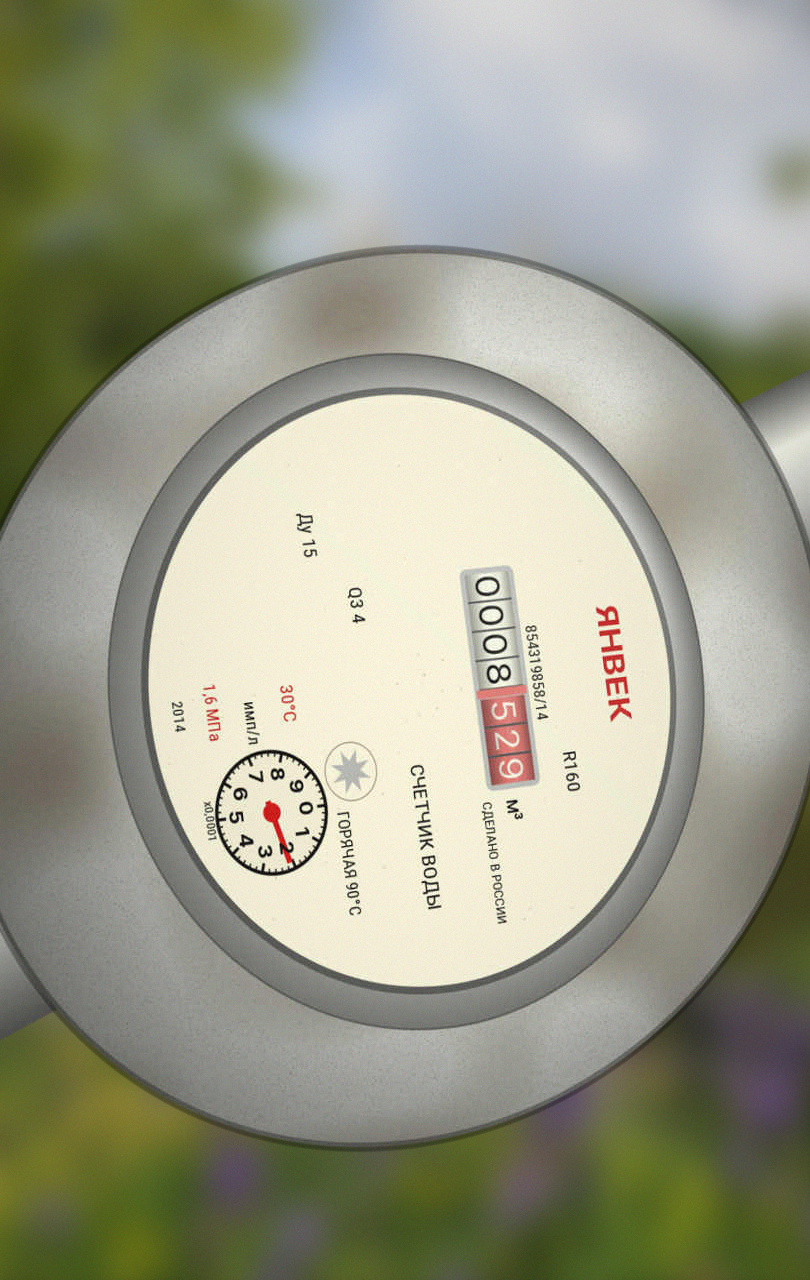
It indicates 8.5292 m³
